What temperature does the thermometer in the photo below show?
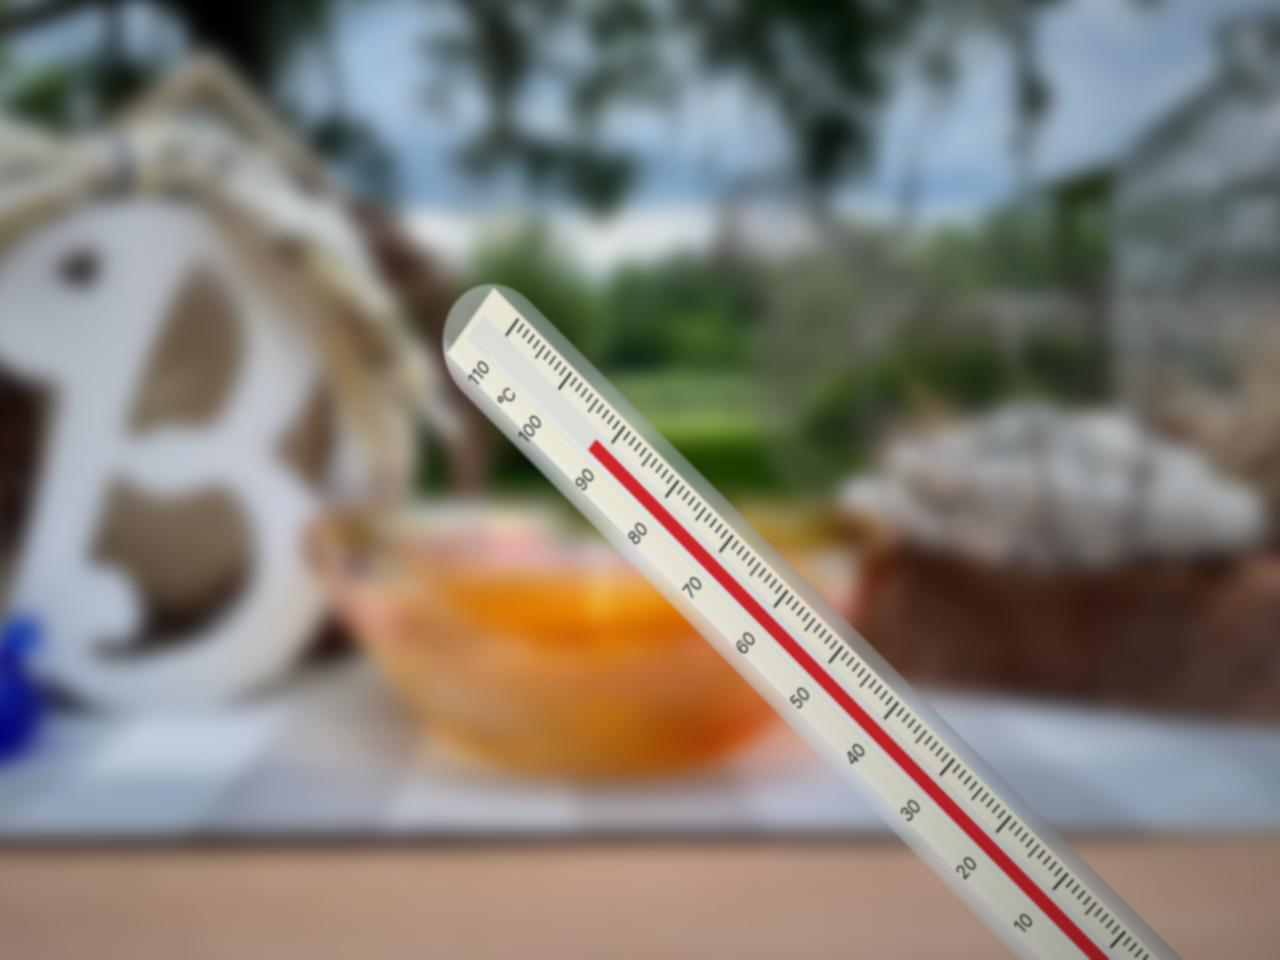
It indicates 92 °C
